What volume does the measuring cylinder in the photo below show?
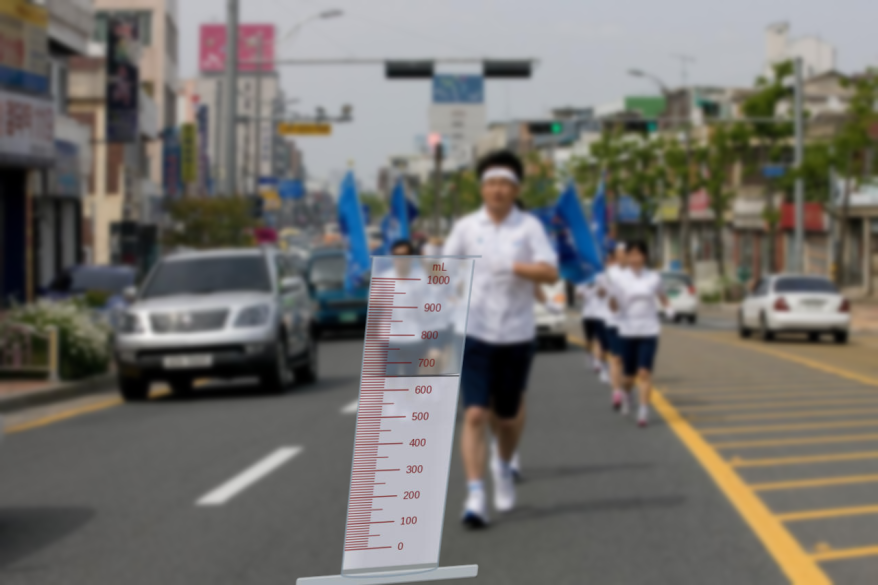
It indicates 650 mL
